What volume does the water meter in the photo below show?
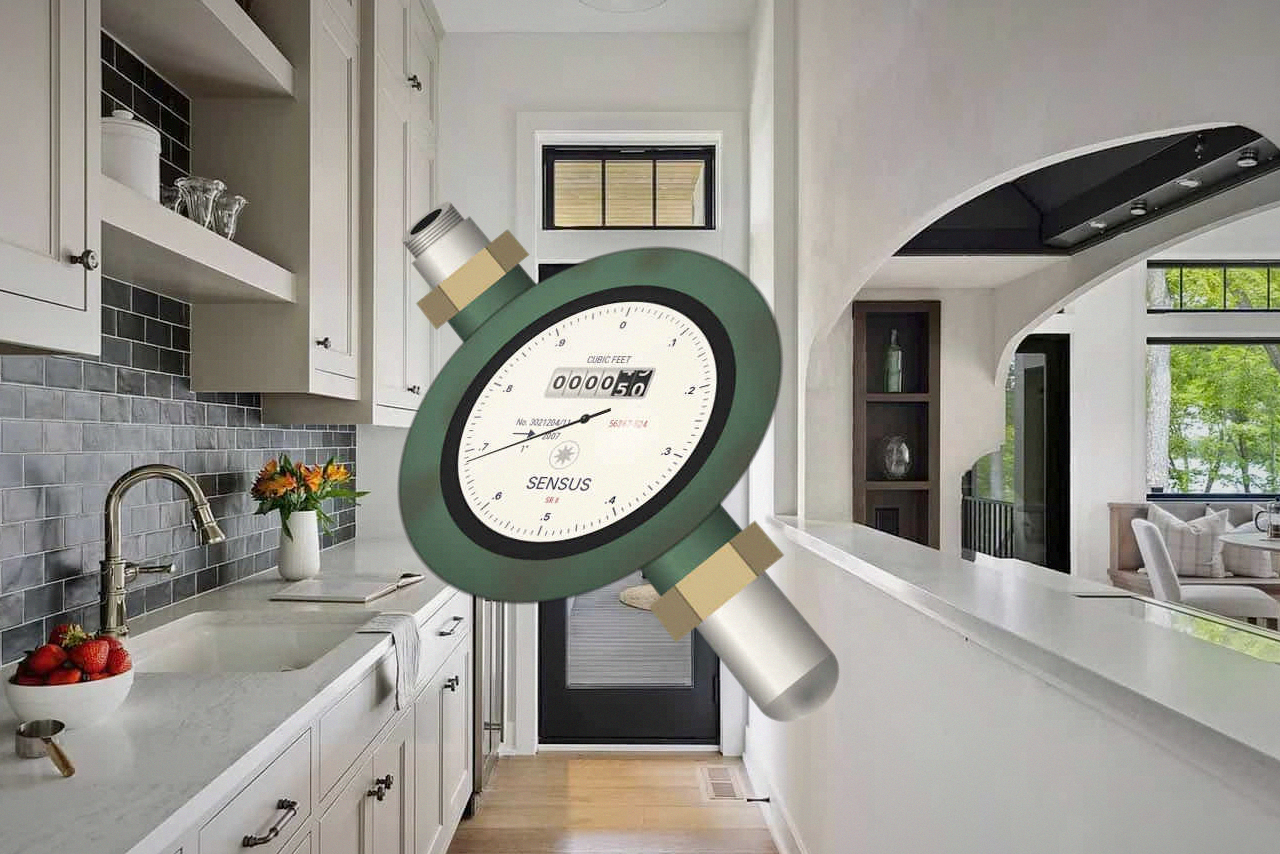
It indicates 49.68 ft³
